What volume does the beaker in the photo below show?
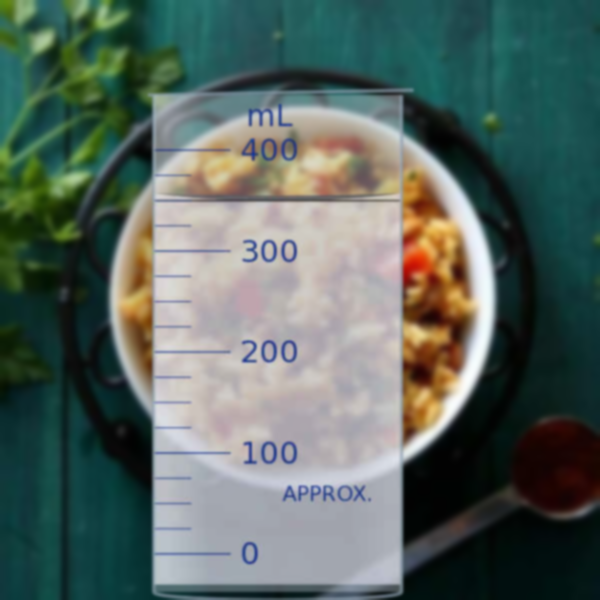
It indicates 350 mL
